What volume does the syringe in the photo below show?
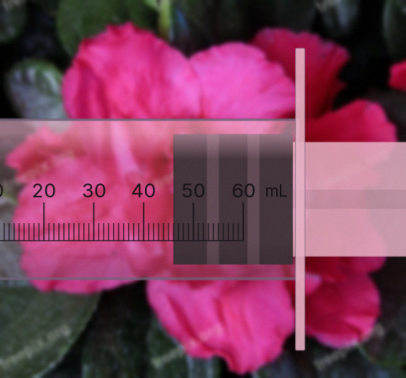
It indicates 46 mL
